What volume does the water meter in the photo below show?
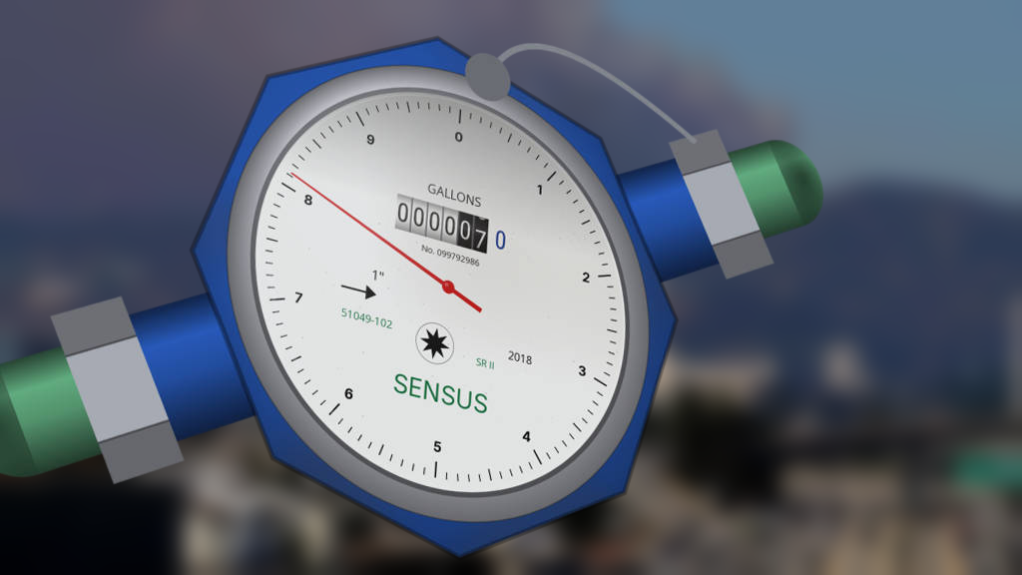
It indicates 68.1 gal
